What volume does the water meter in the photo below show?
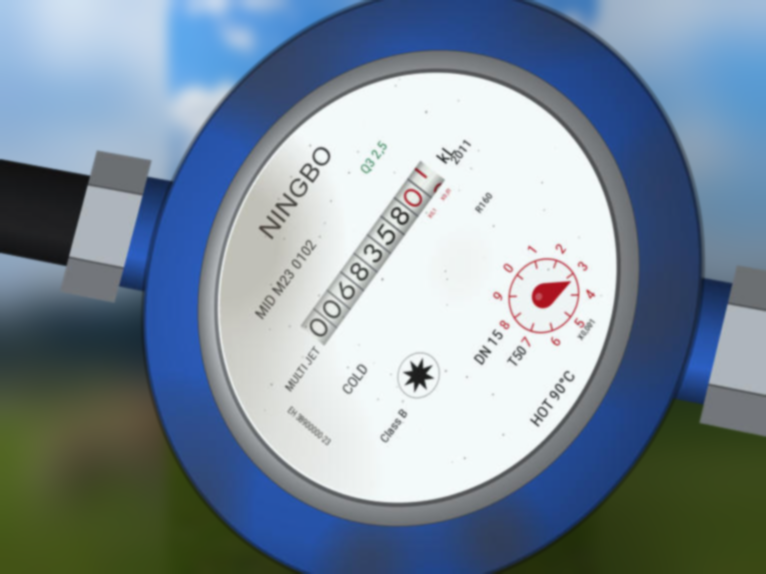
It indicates 68358.013 kL
